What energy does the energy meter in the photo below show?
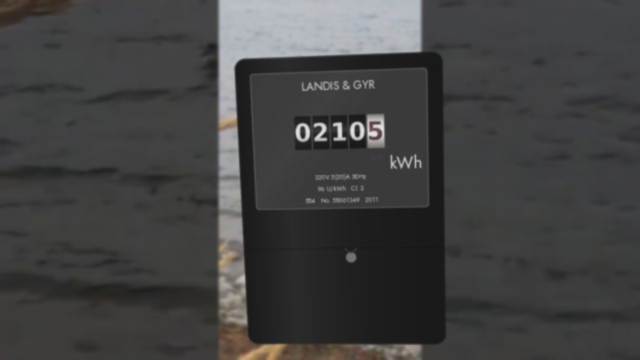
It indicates 210.5 kWh
